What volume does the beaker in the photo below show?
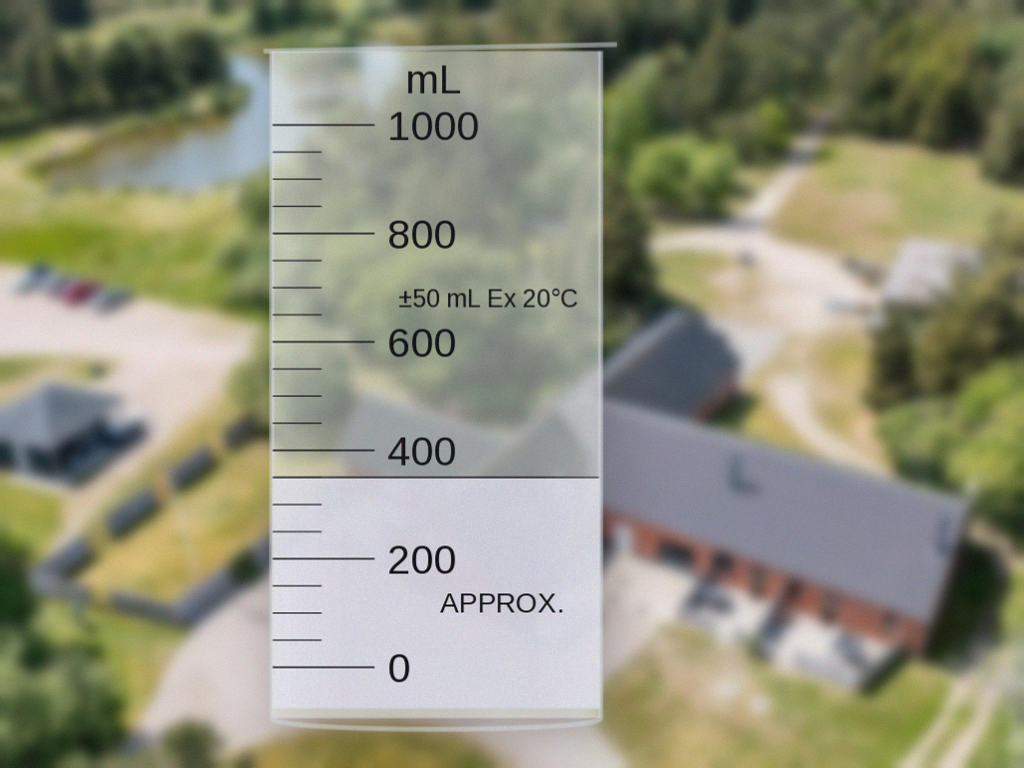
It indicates 350 mL
